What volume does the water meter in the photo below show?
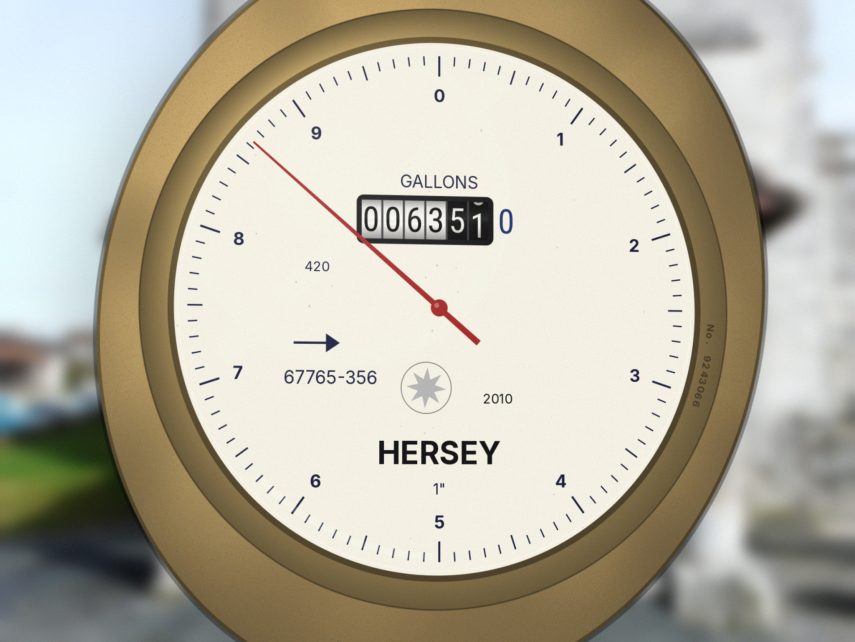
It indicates 63508.6 gal
